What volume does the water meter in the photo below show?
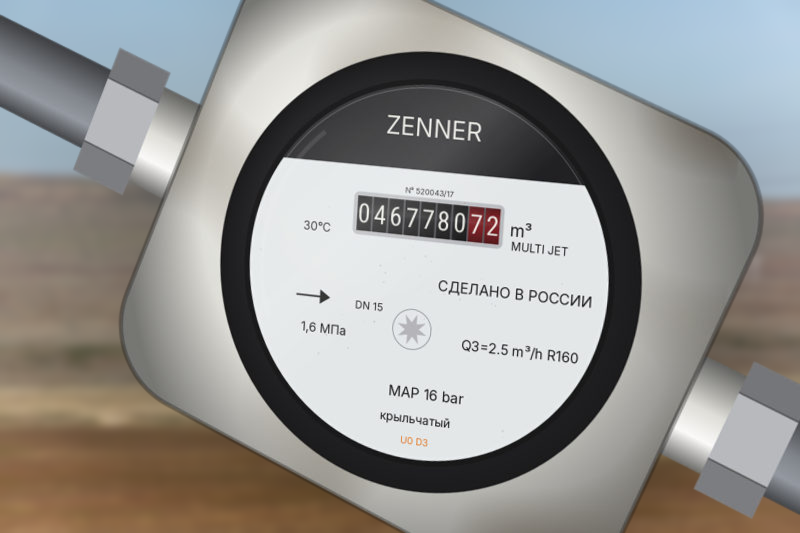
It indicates 467780.72 m³
